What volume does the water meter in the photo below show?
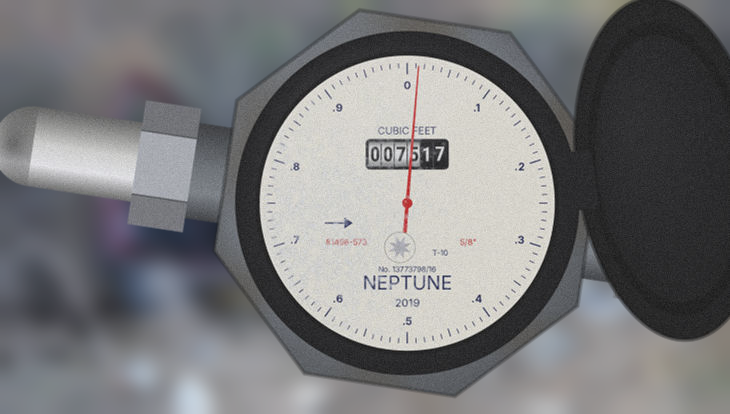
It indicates 7517.01 ft³
